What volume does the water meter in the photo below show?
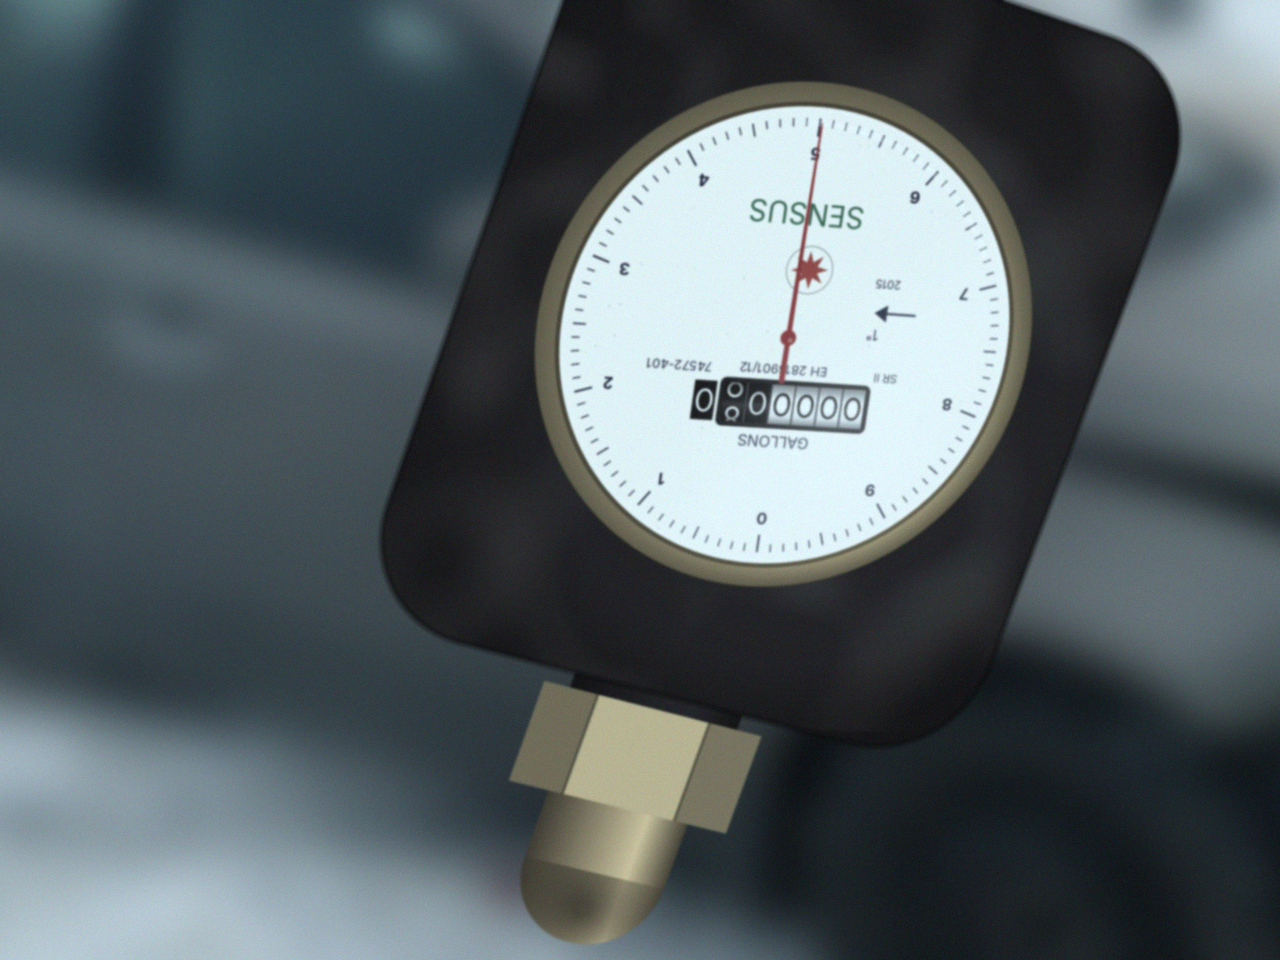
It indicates 85.0 gal
